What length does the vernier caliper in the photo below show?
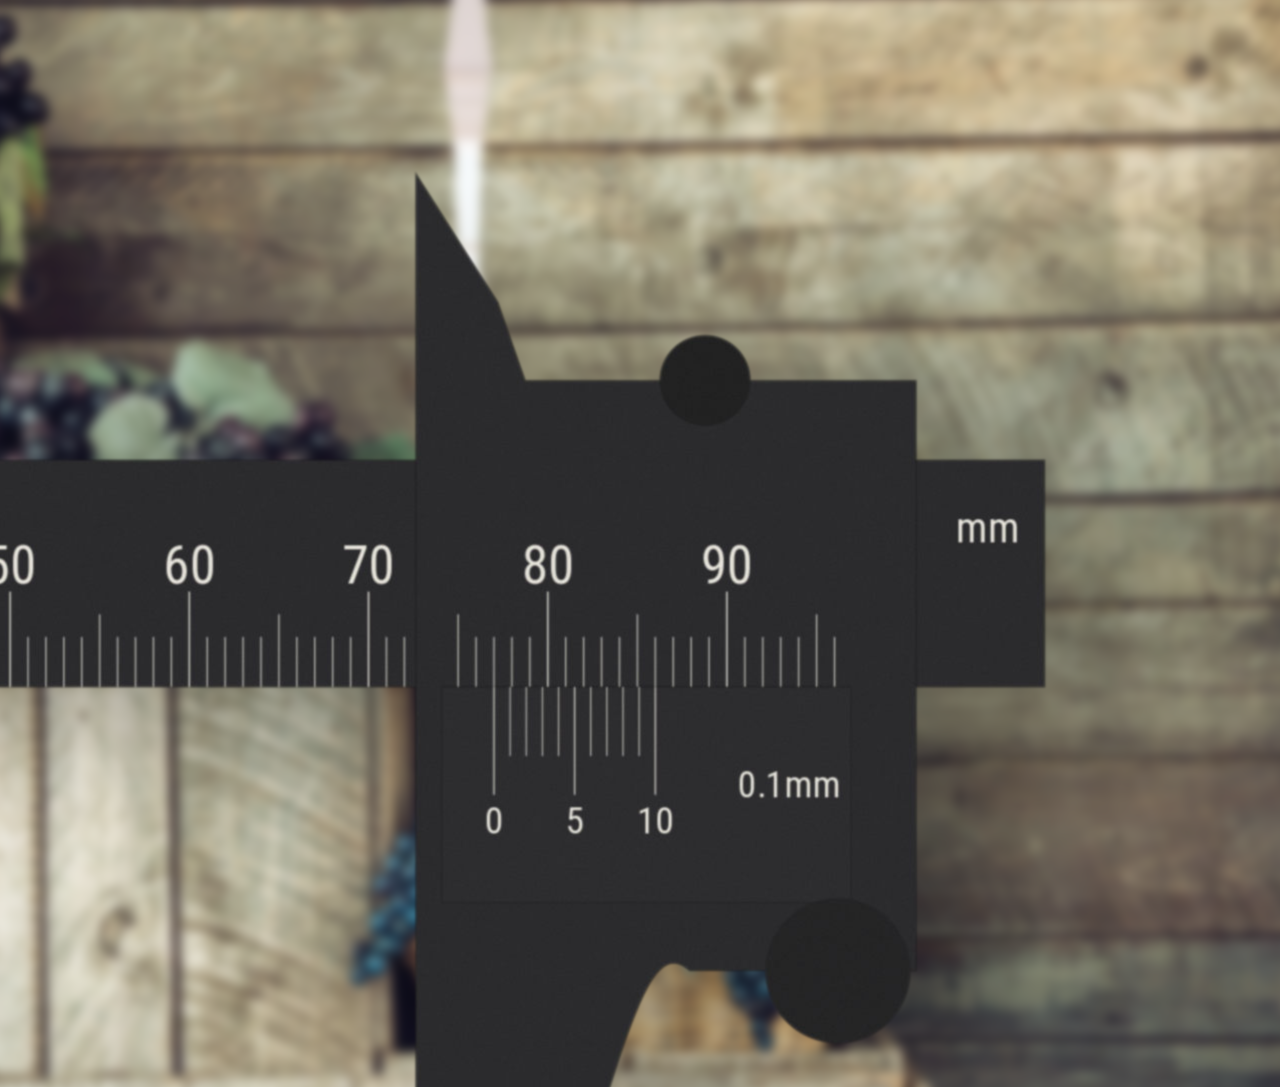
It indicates 77.0 mm
